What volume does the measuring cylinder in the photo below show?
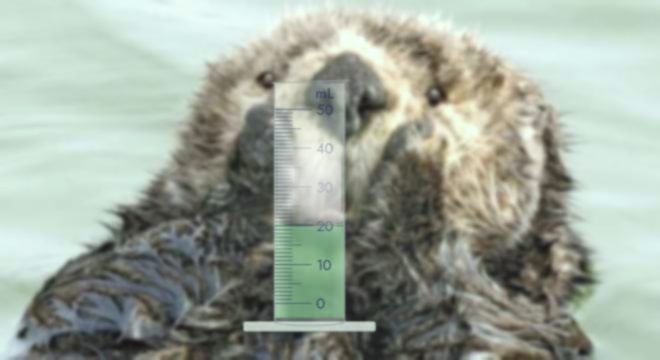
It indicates 20 mL
